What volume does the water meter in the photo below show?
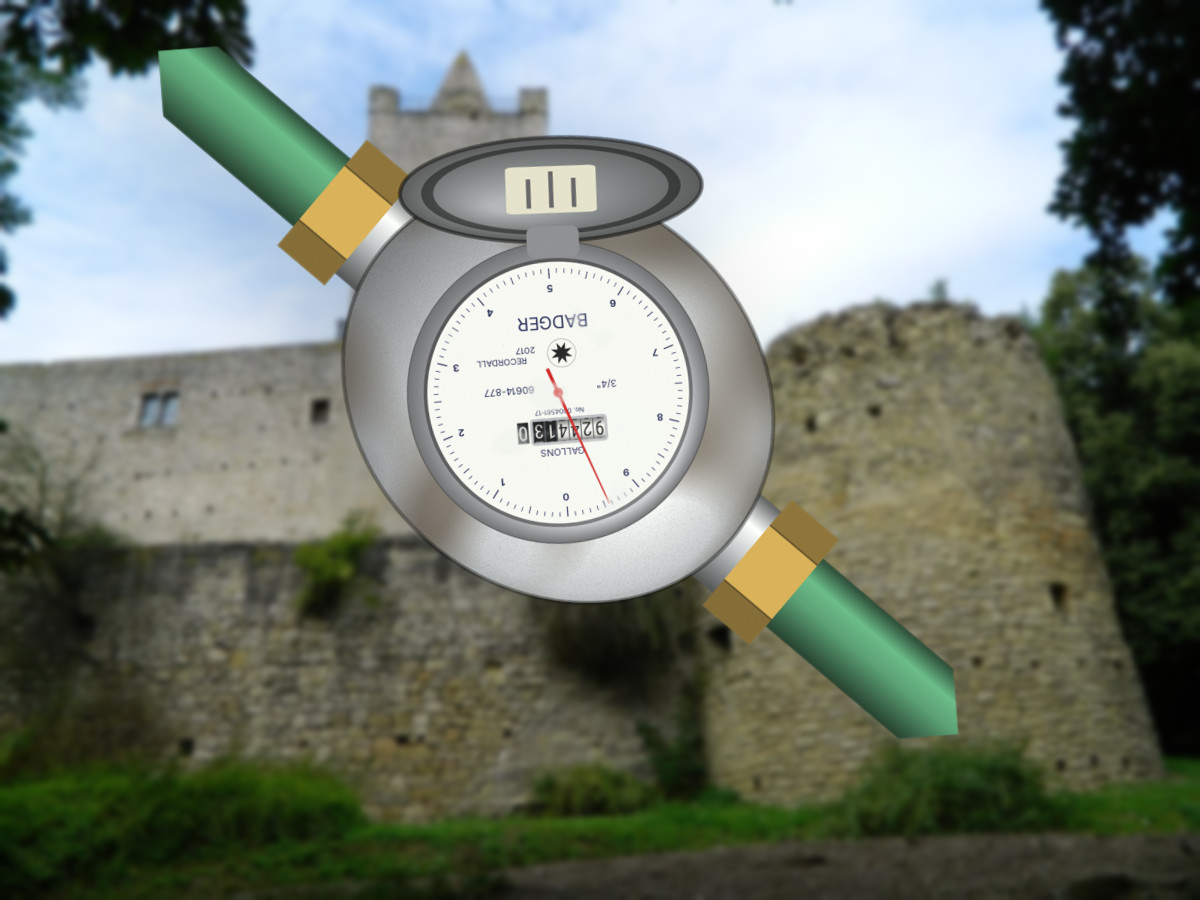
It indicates 9244129.4 gal
